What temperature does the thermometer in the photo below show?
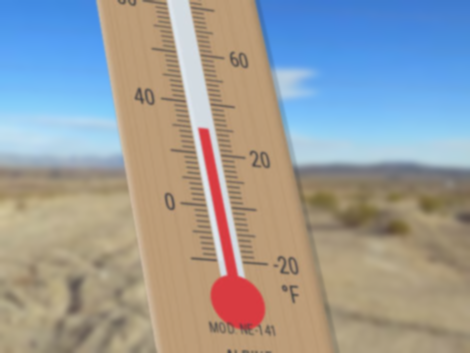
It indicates 30 °F
